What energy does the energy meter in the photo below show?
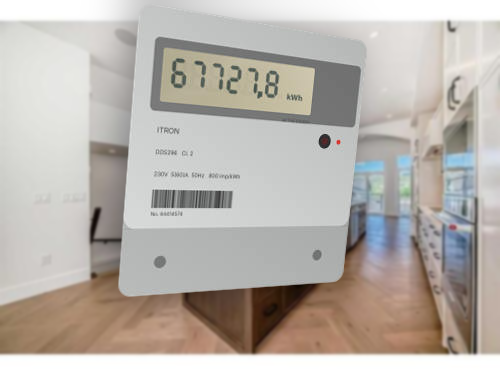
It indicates 67727.8 kWh
